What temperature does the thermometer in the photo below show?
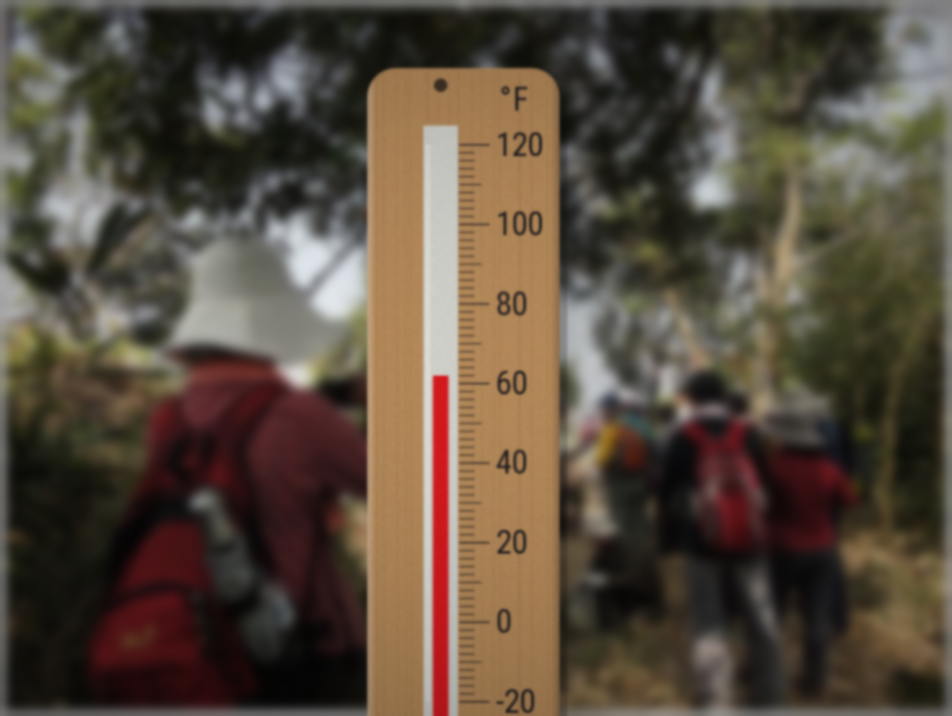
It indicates 62 °F
